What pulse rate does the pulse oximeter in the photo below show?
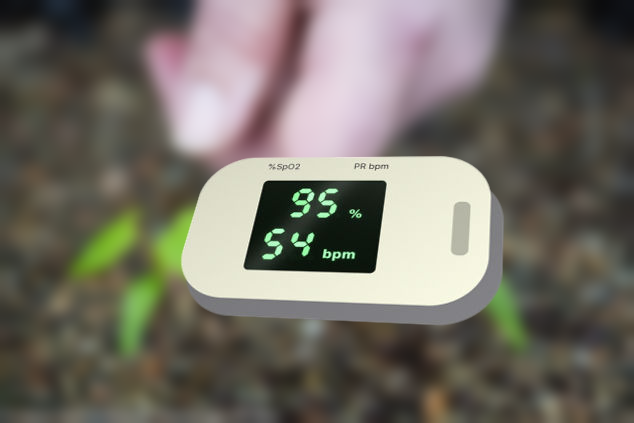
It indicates 54 bpm
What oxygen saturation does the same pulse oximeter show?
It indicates 95 %
